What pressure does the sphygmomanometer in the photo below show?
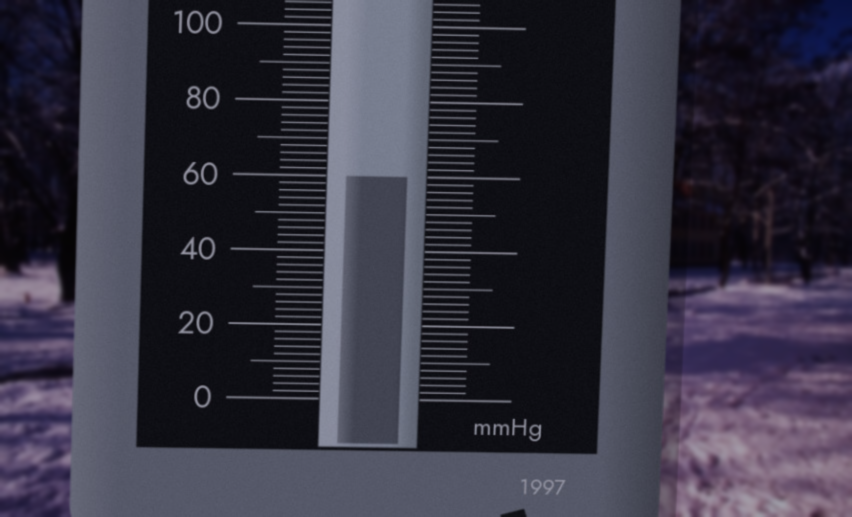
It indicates 60 mmHg
